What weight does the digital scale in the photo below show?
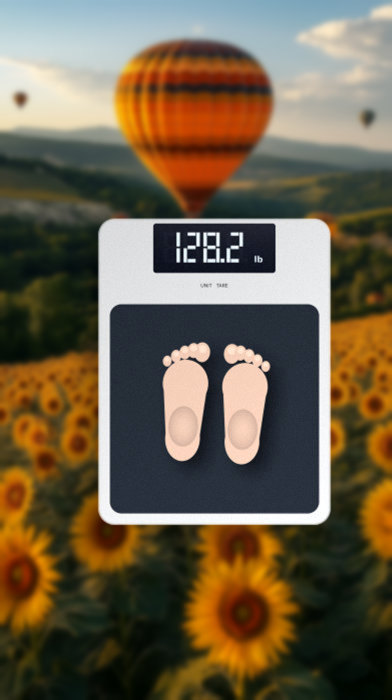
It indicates 128.2 lb
